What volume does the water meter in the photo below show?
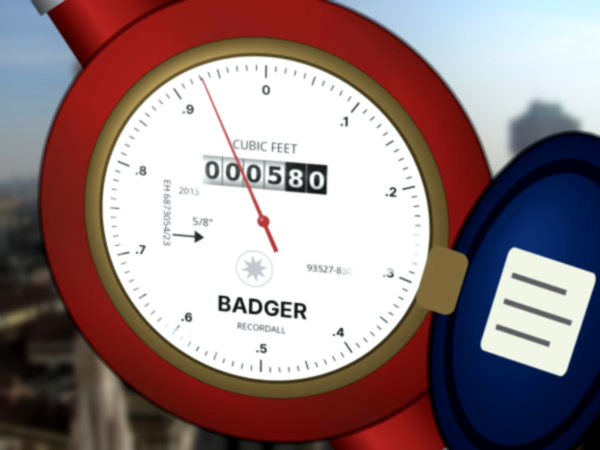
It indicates 579.93 ft³
